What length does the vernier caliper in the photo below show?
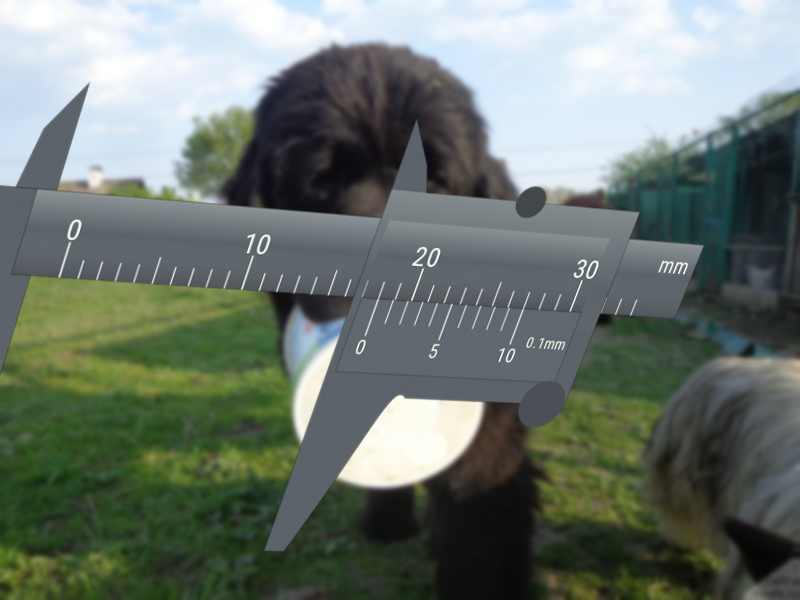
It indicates 18.0 mm
